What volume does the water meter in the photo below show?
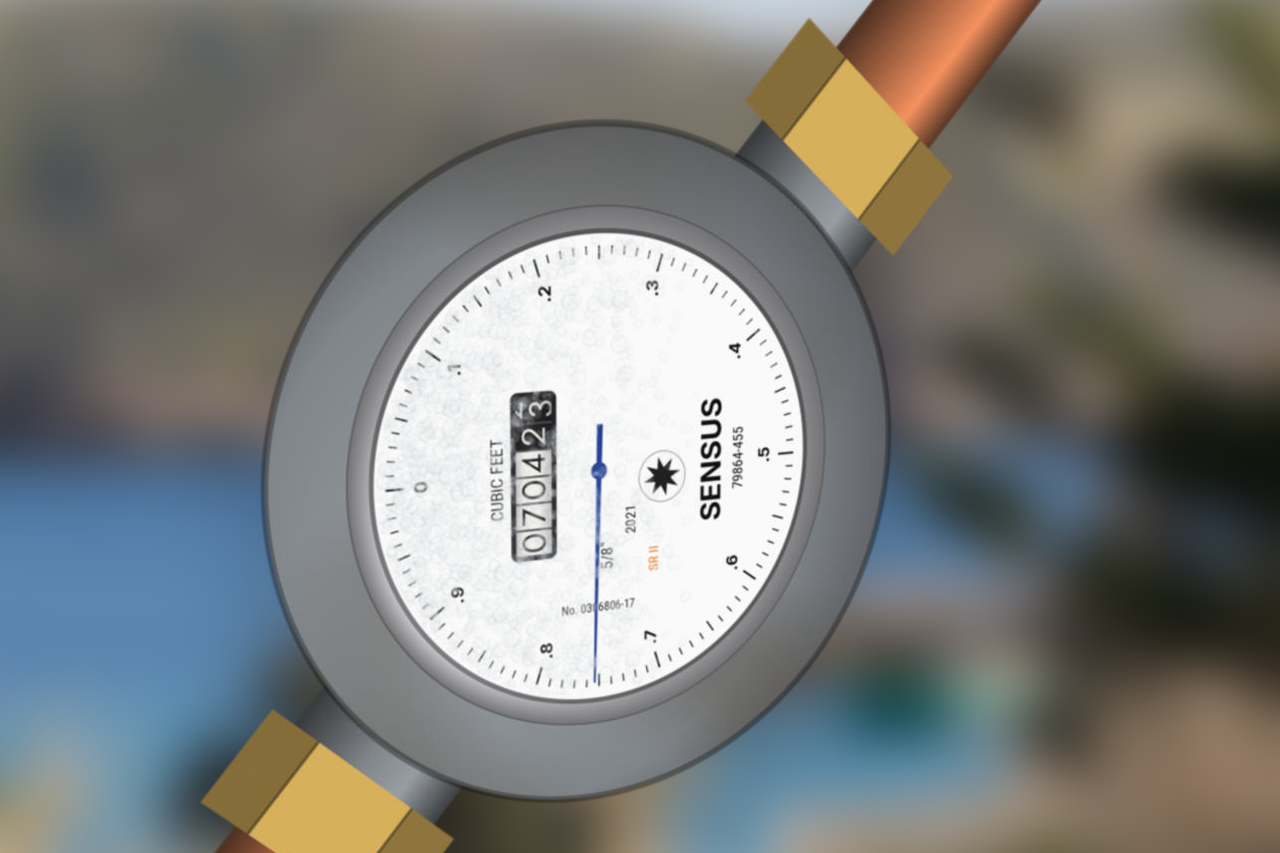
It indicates 70422.75 ft³
